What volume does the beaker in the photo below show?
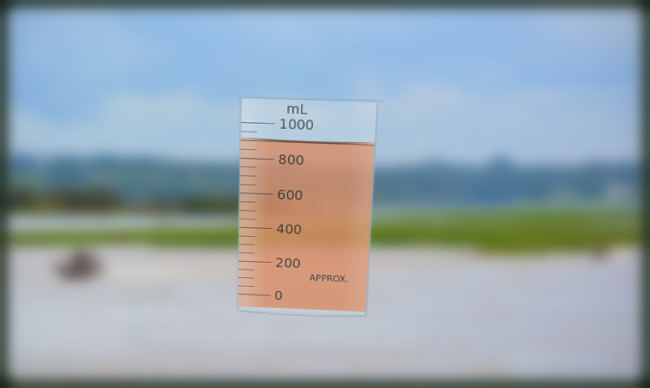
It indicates 900 mL
